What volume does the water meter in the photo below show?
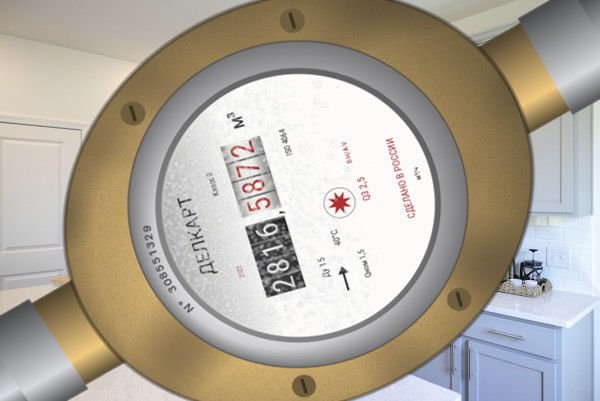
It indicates 2816.5872 m³
